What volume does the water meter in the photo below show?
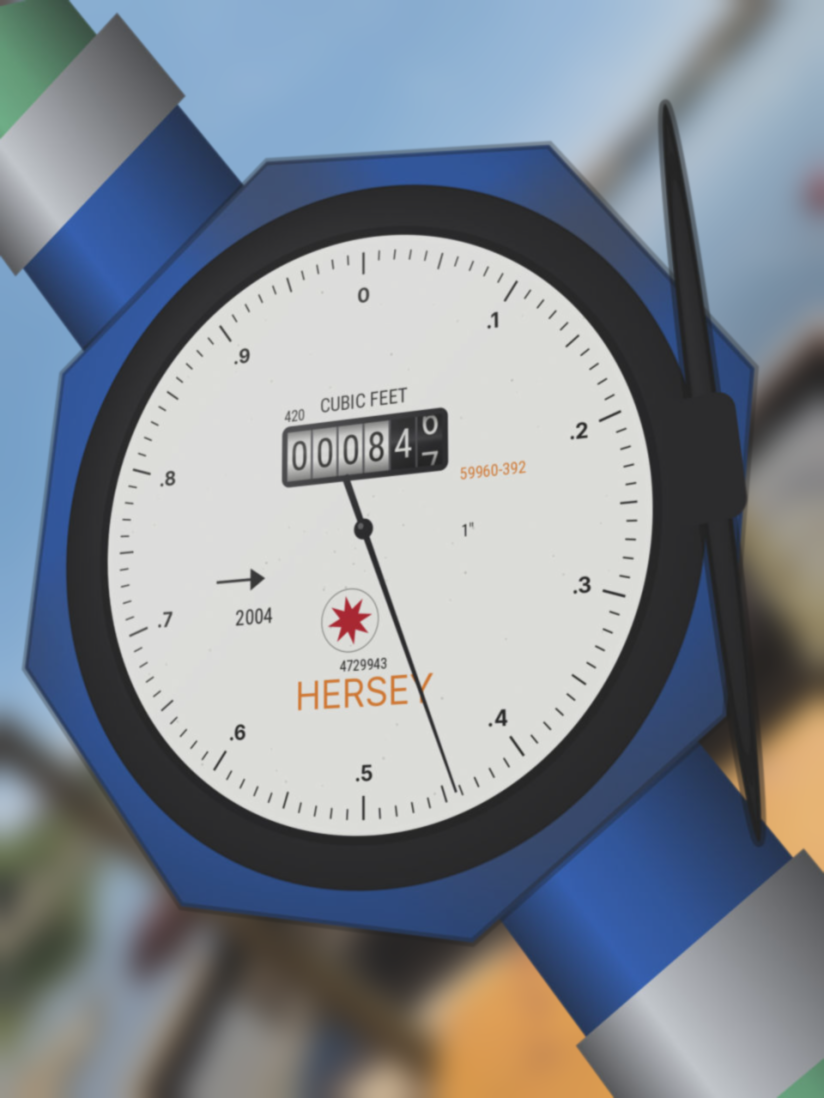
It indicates 846.44 ft³
